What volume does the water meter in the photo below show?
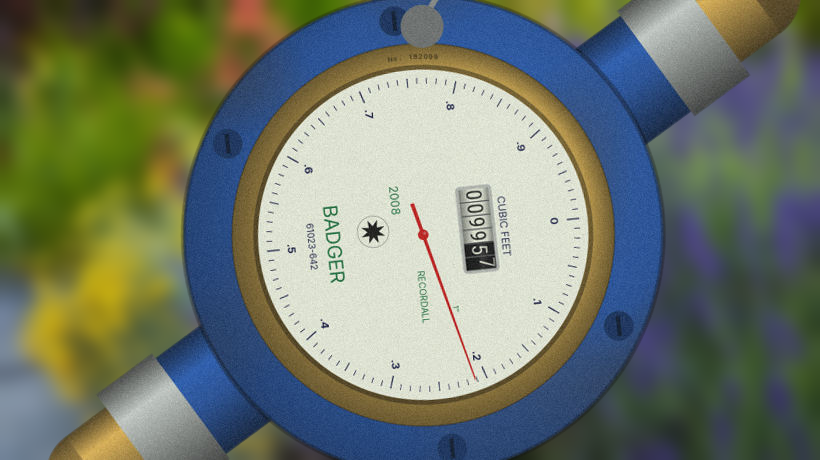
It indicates 9957.21 ft³
